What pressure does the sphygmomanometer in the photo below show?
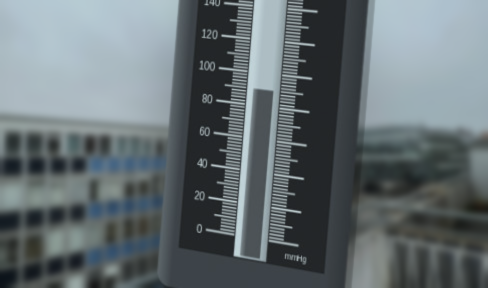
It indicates 90 mmHg
